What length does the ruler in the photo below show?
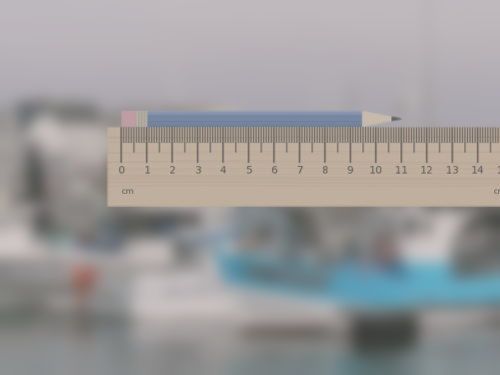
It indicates 11 cm
